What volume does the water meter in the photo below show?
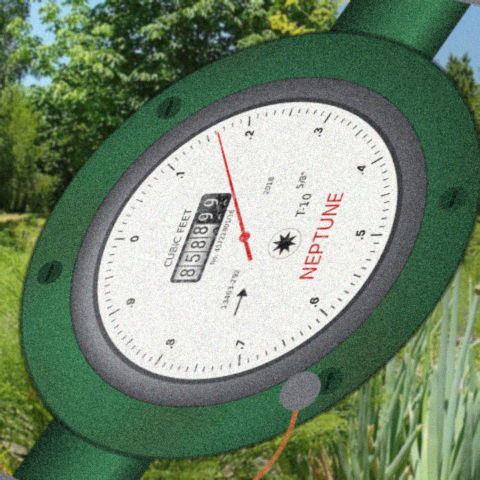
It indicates 858899.16 ft³
